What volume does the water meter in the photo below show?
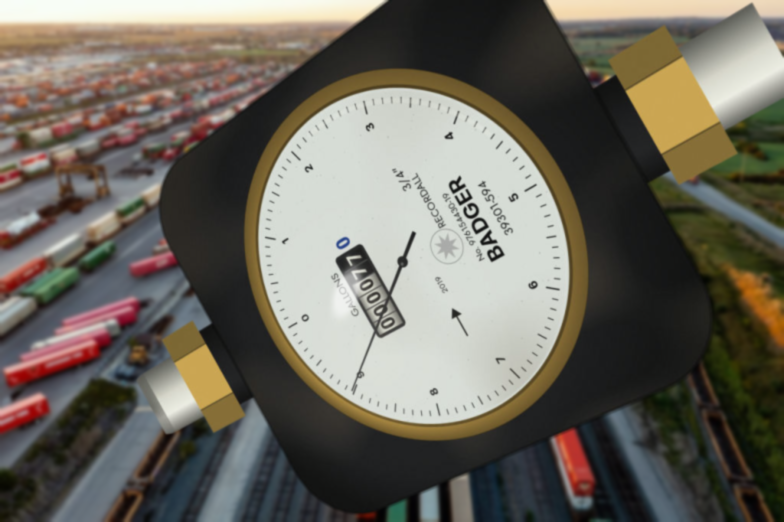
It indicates 769.0 gal
